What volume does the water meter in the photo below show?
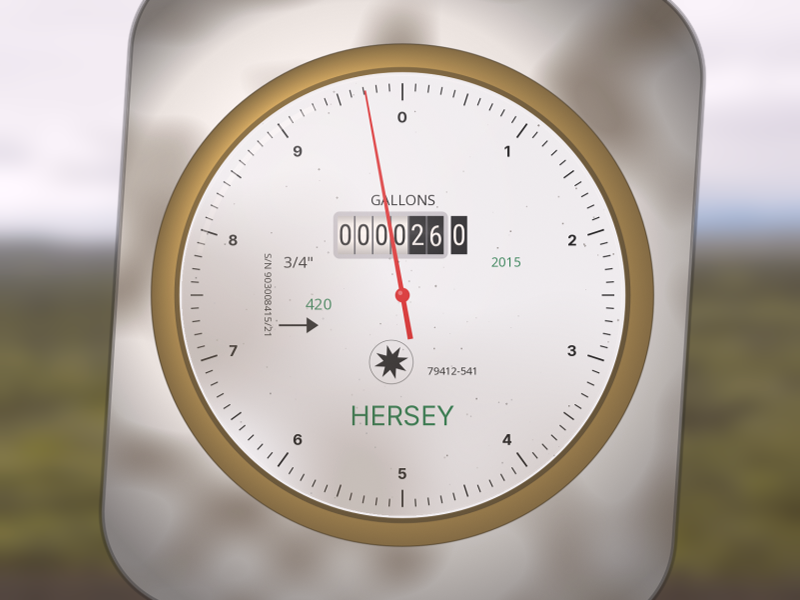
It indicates 259.7 gal
